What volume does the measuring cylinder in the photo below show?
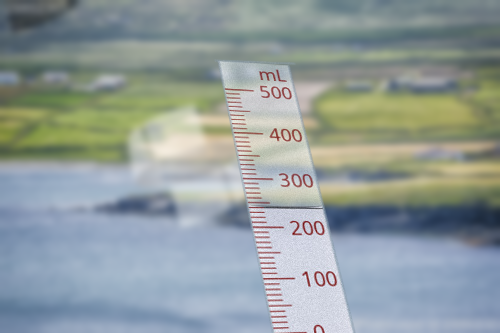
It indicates 240 mL
